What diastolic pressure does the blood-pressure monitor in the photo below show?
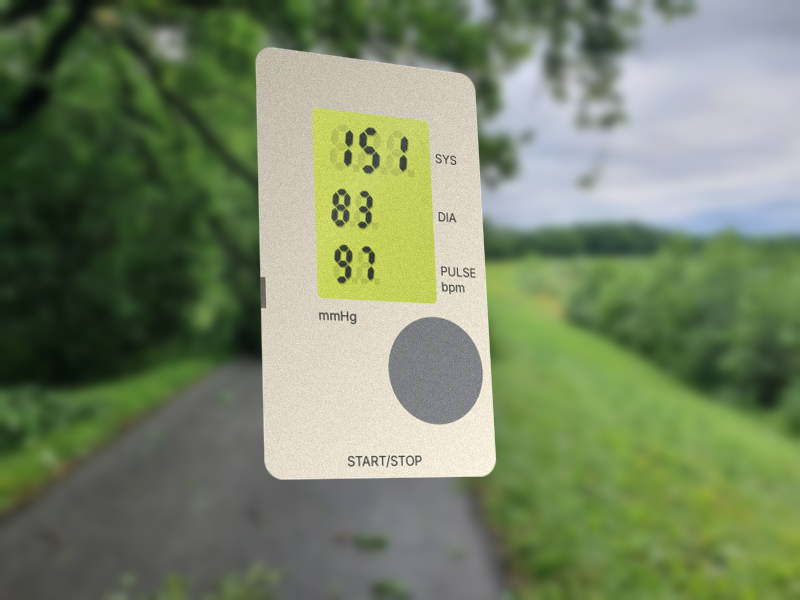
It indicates 83 mmHg
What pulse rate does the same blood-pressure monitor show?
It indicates 97 bpm
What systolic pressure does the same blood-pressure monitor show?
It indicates 151 mmHg
